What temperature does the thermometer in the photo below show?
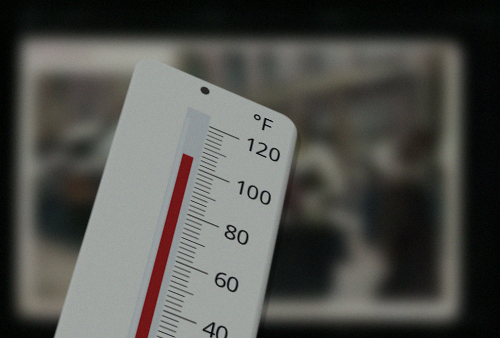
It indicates 104 °F
